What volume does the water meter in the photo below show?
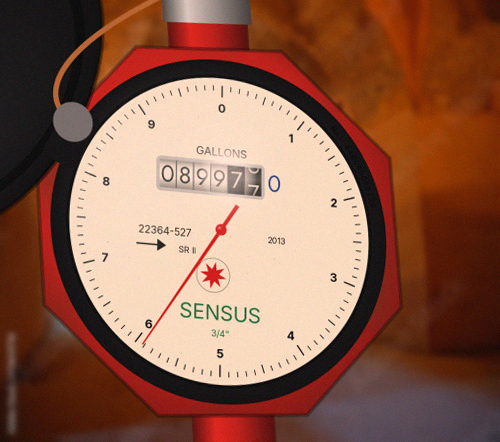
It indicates 899765.9 gal
